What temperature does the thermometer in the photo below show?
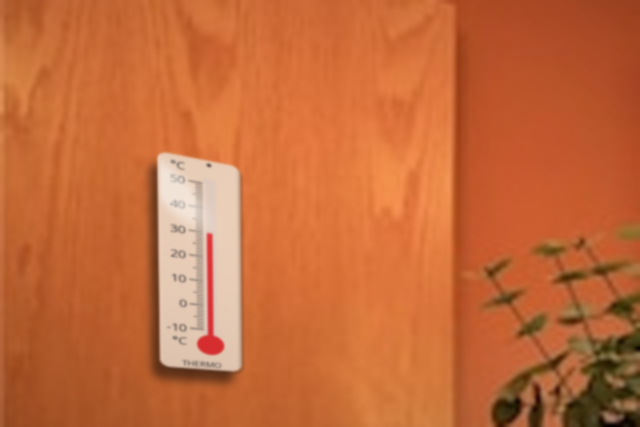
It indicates 30 °C
